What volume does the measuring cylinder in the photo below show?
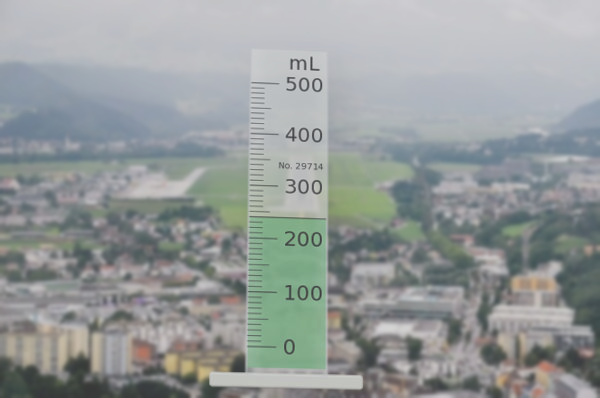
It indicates 240 mL
